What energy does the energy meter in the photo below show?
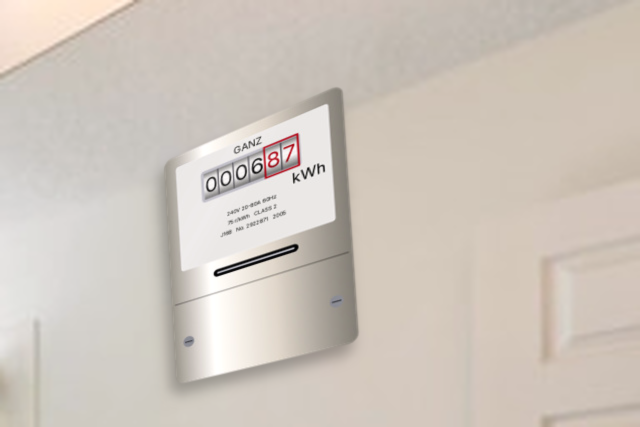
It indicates 6.87 kWh
